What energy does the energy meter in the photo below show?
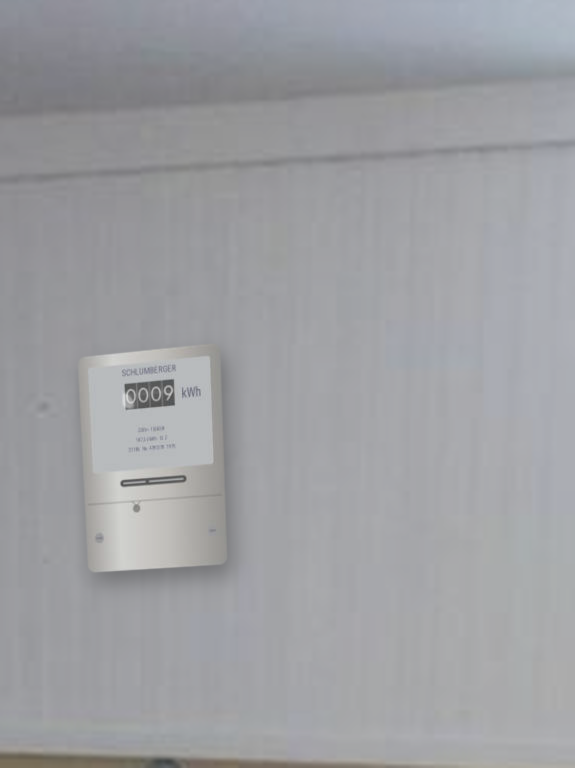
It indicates 9 kWh
